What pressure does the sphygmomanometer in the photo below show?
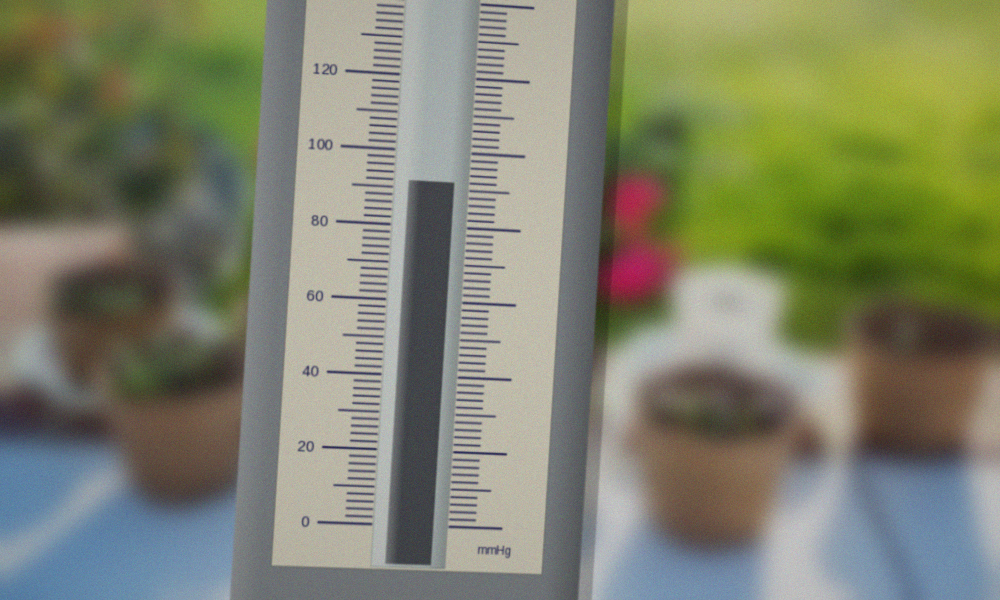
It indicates 92 mmHg
